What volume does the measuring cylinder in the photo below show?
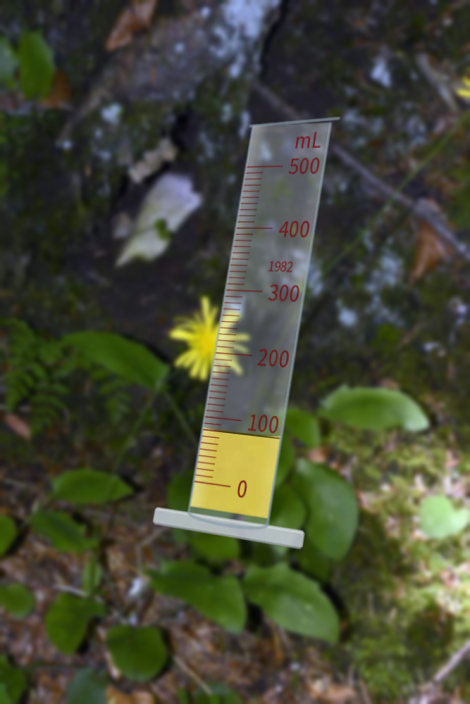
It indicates 80 mL
